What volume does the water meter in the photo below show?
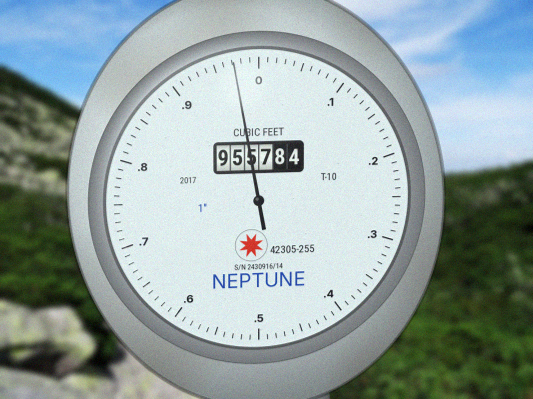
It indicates 955783.97 ft³
